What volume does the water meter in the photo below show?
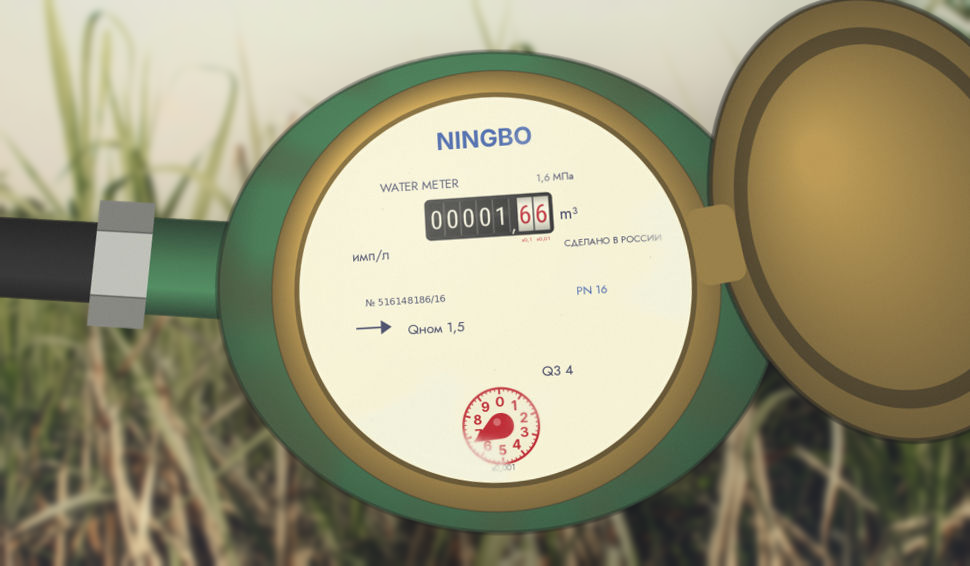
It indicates 1.666 m³
